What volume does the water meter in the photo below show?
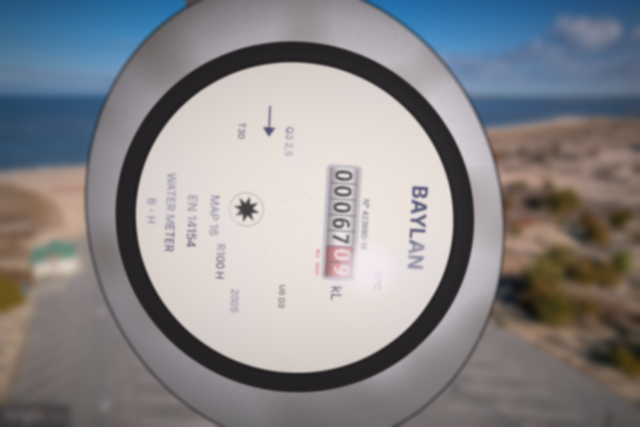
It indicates 67.09 kL
